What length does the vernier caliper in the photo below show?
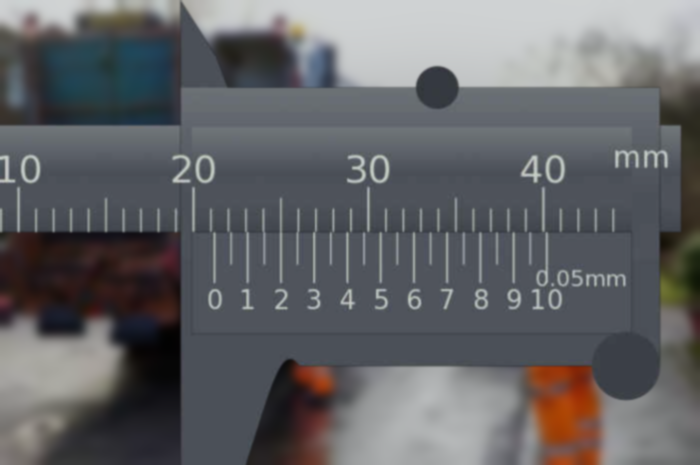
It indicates 21.2 mm
